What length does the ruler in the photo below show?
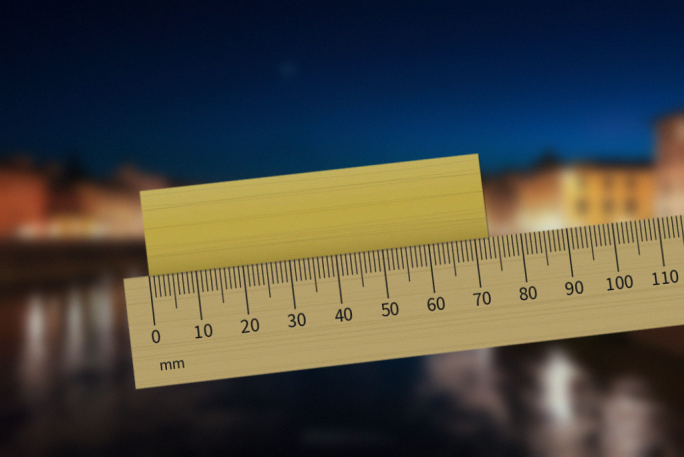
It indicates 73 mm
